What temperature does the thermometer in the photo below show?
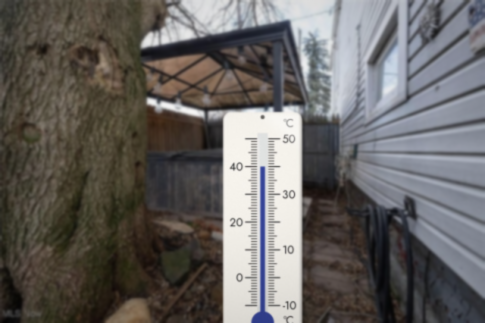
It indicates 40 °C
